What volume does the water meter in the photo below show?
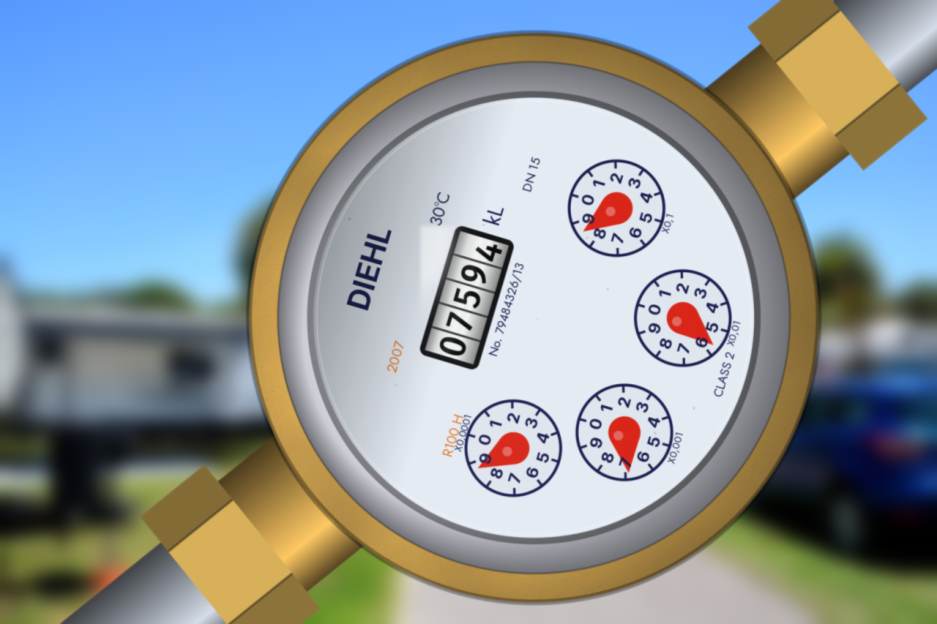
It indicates 7593.8568 kL
